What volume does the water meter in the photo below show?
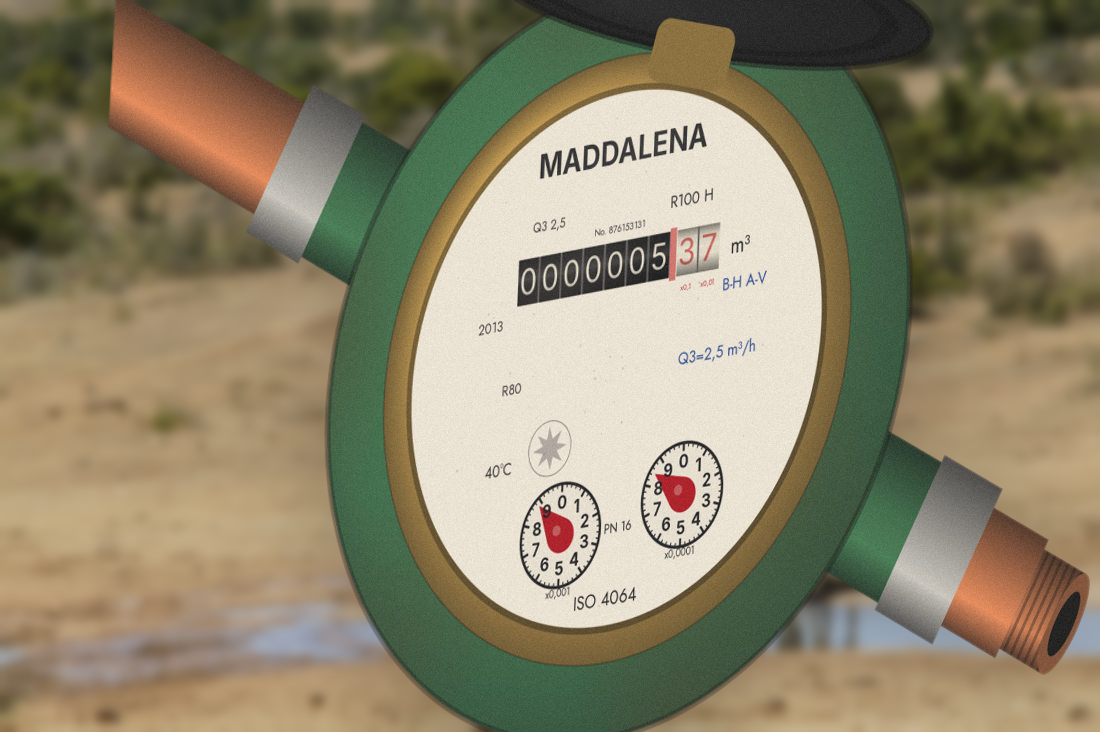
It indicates 5.3788 m³
